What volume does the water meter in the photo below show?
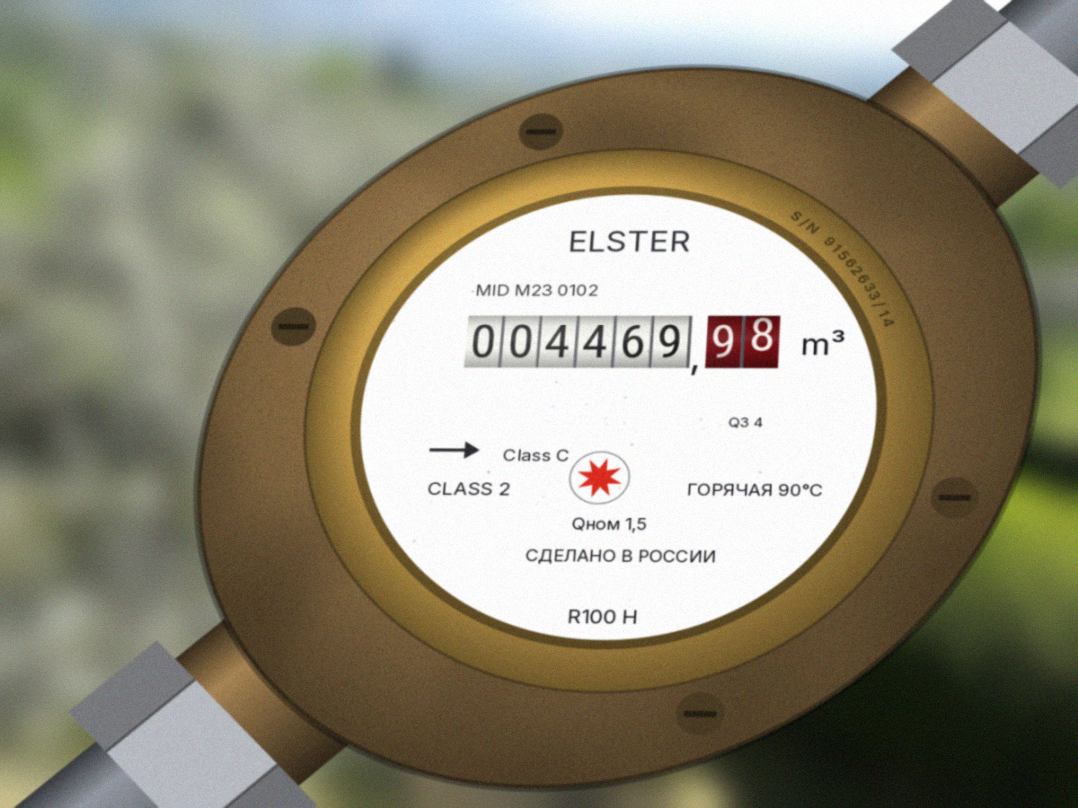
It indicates 4469.98 m³
